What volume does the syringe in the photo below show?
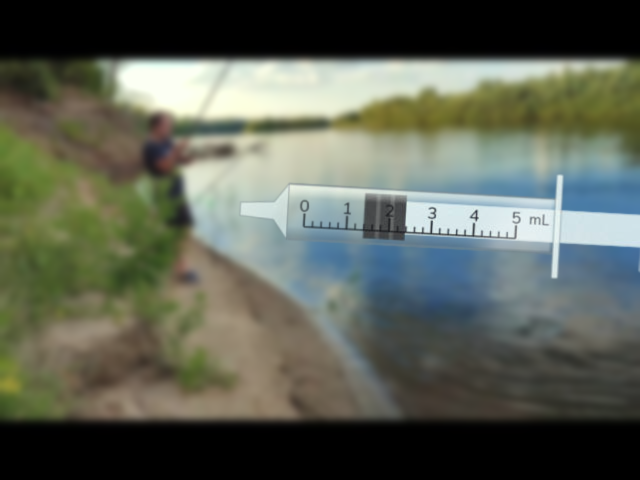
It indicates 1.4 mL
